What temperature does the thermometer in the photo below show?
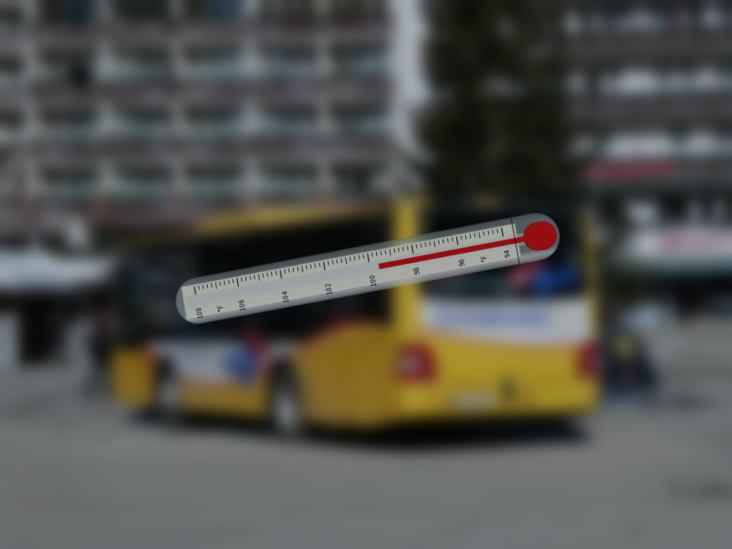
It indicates 99.6 °F
